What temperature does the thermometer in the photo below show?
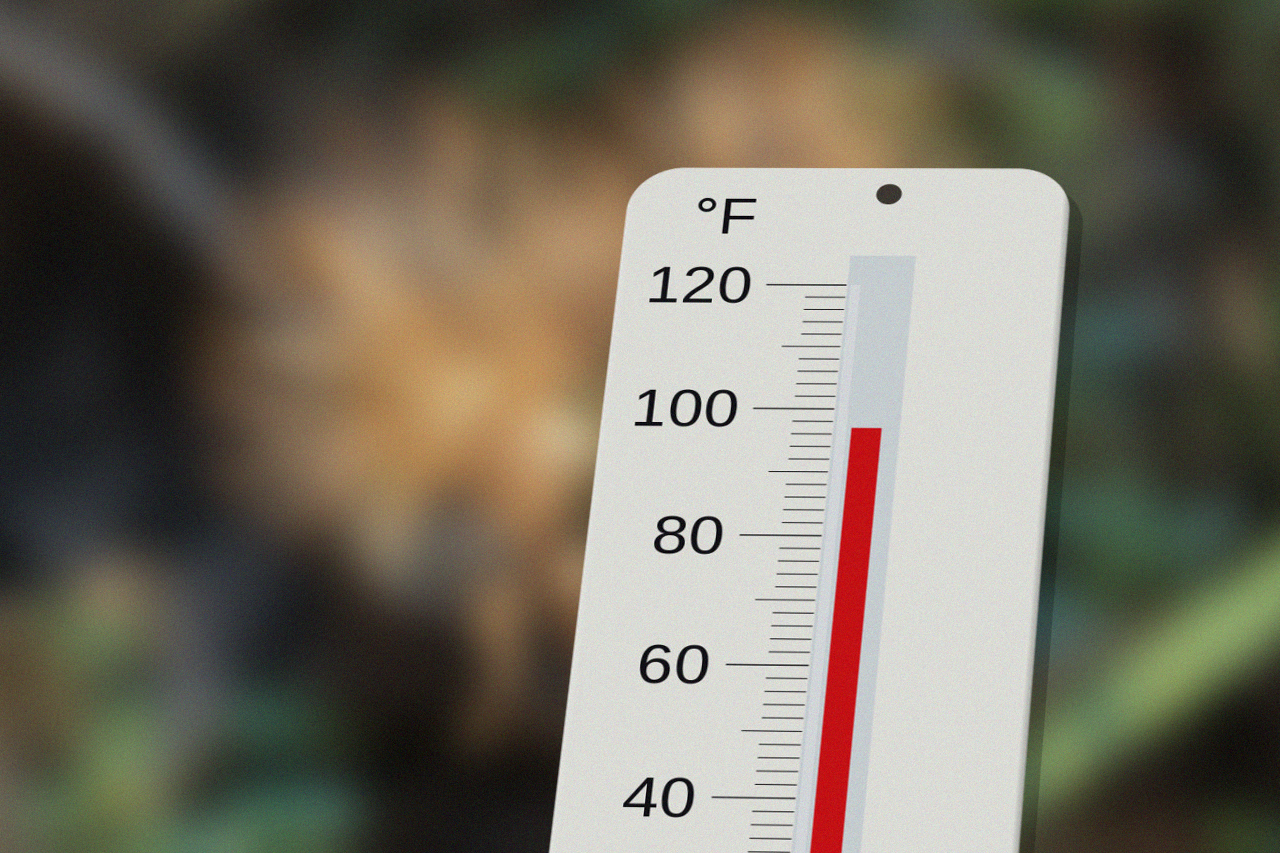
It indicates 97 °F
